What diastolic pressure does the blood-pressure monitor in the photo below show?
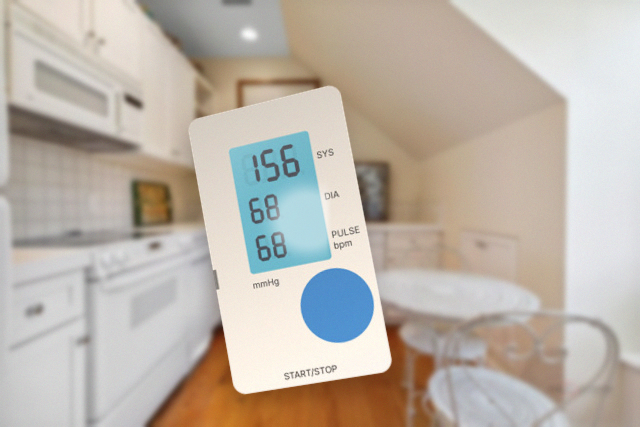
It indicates 68 mmHg
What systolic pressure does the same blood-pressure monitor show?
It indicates 156 mmHg
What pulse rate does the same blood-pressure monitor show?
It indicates 68 bpm
